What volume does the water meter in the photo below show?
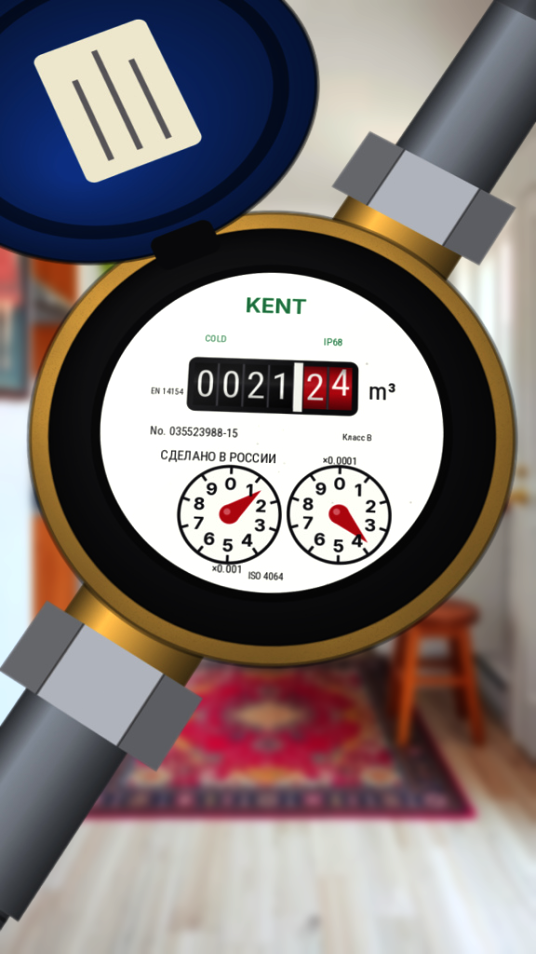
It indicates 21.2413 m³
